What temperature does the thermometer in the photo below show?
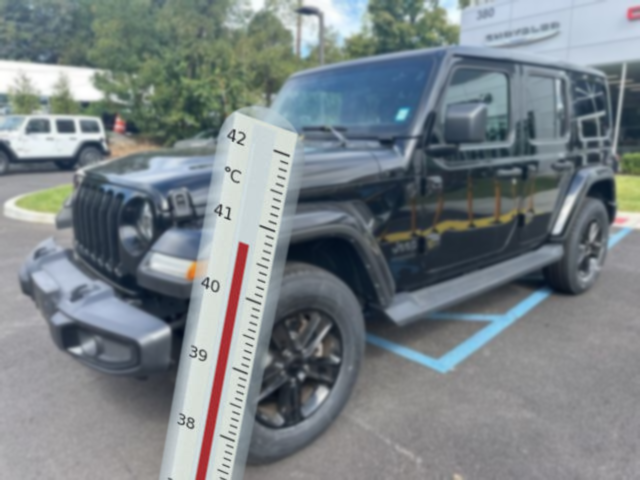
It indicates 40.7 °C
